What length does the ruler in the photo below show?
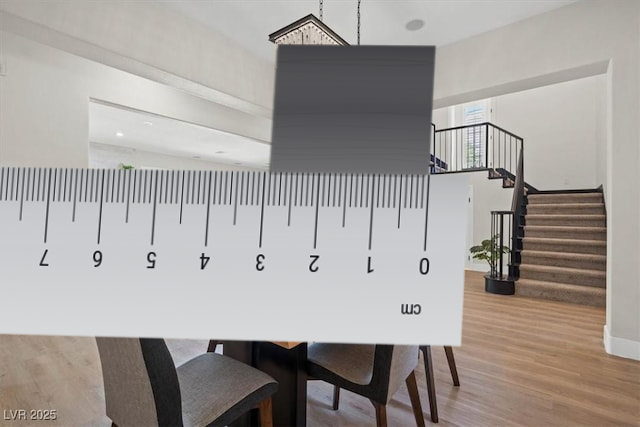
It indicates 2.9 cm
